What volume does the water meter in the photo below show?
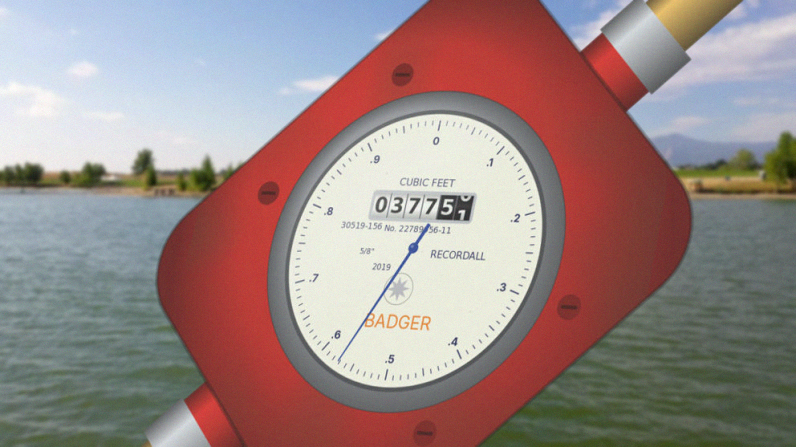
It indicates 37750.57 ft³
